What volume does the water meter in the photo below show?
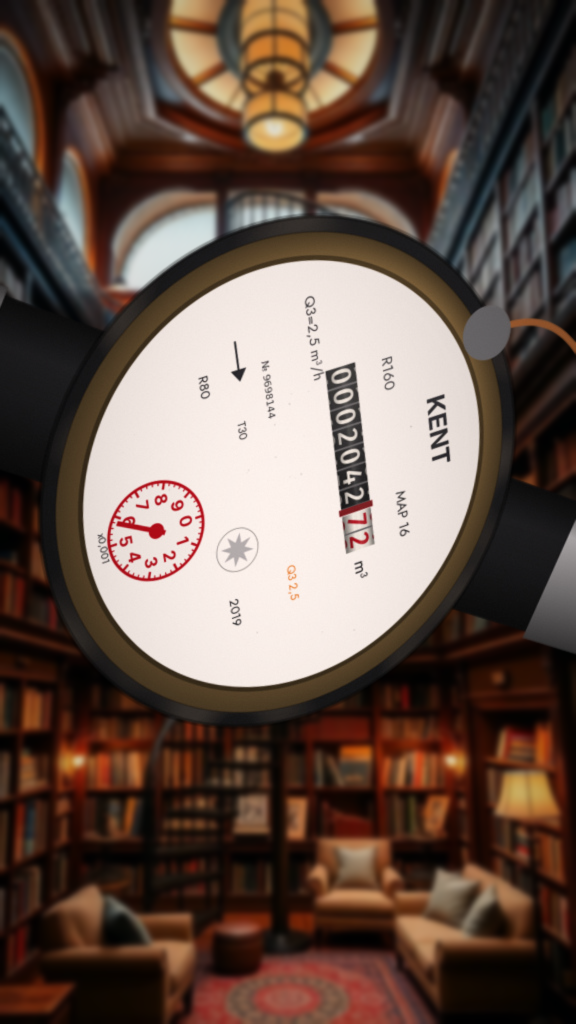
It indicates 2042.725 m³
